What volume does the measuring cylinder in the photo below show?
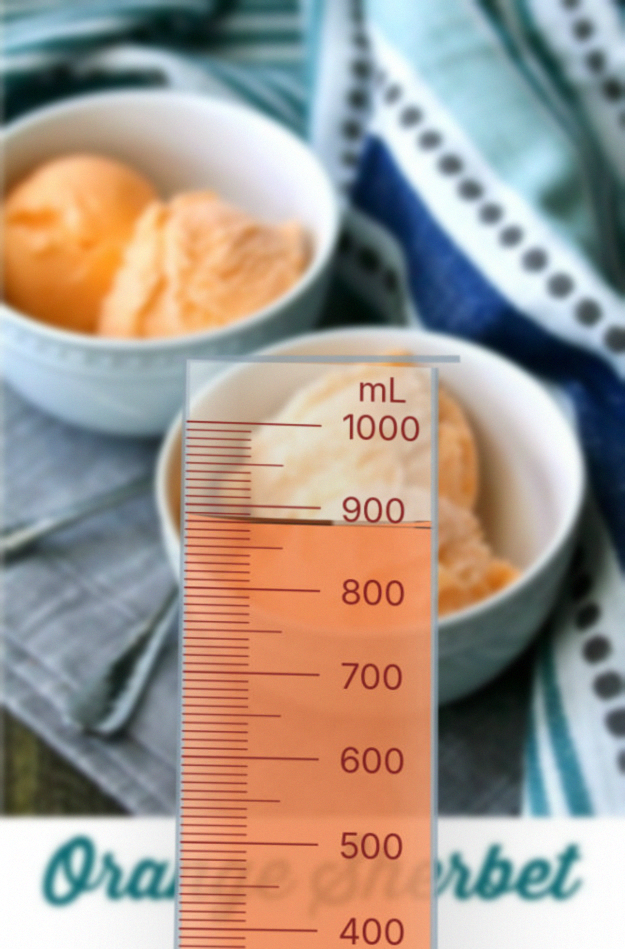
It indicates 880 mL
